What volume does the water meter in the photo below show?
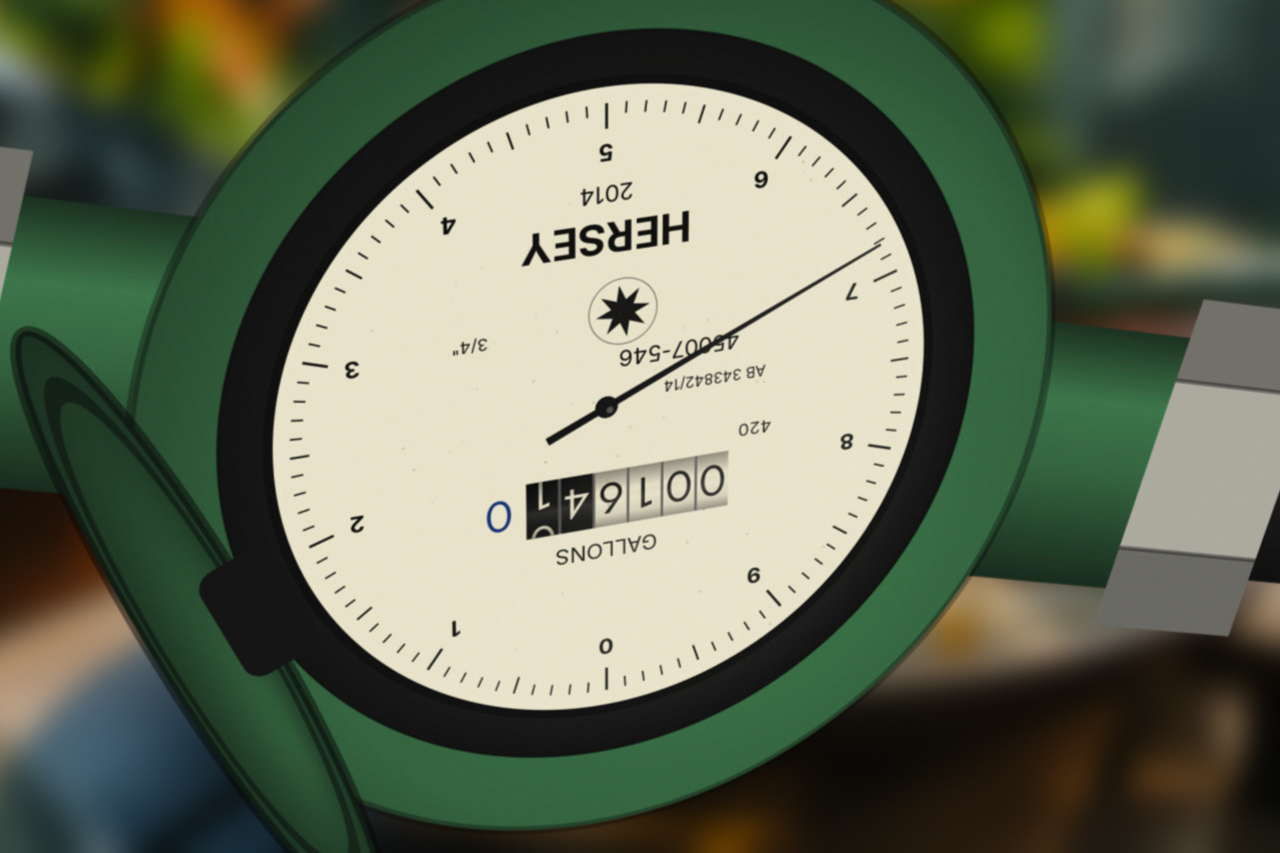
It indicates 16406.8 gal
